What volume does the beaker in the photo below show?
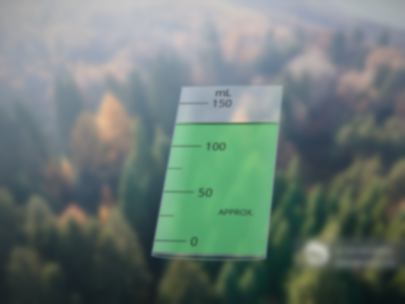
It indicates 125 mL
